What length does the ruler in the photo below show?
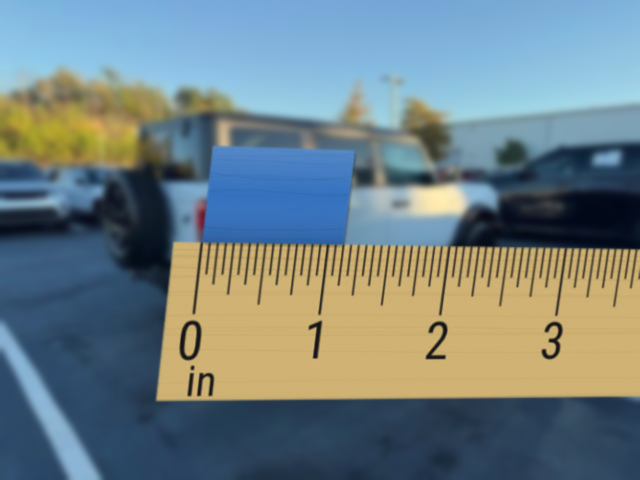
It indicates 1.125 in
